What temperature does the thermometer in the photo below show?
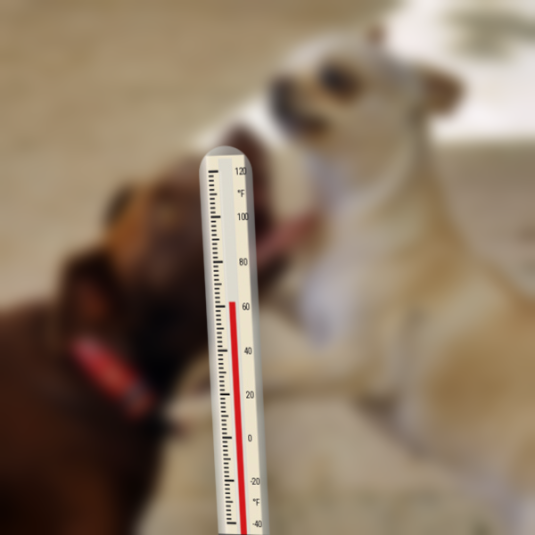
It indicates 62 °F
